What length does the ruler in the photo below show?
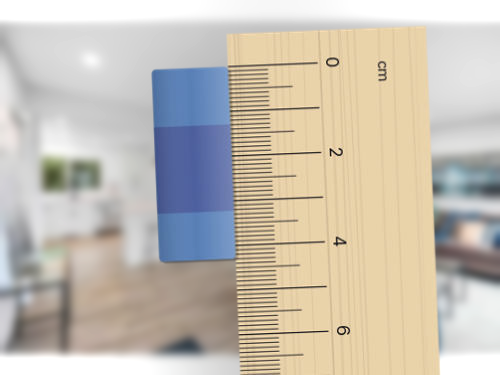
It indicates 4.3 cm
